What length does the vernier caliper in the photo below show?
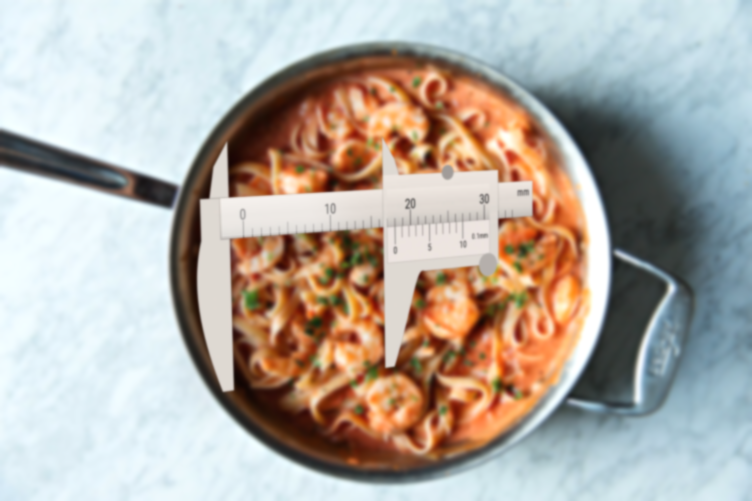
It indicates 18.0 mm
